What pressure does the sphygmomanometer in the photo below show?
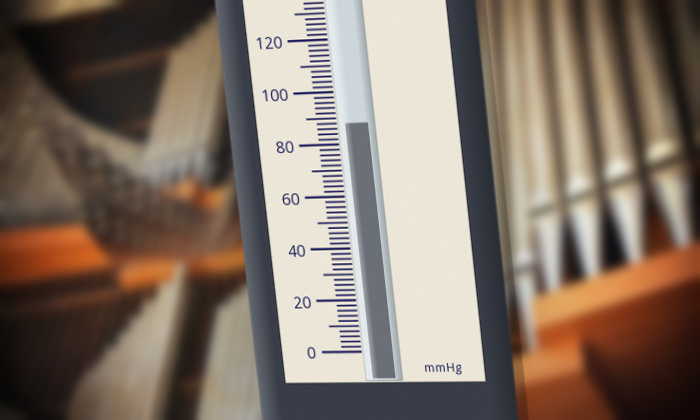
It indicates 88 mmHg
